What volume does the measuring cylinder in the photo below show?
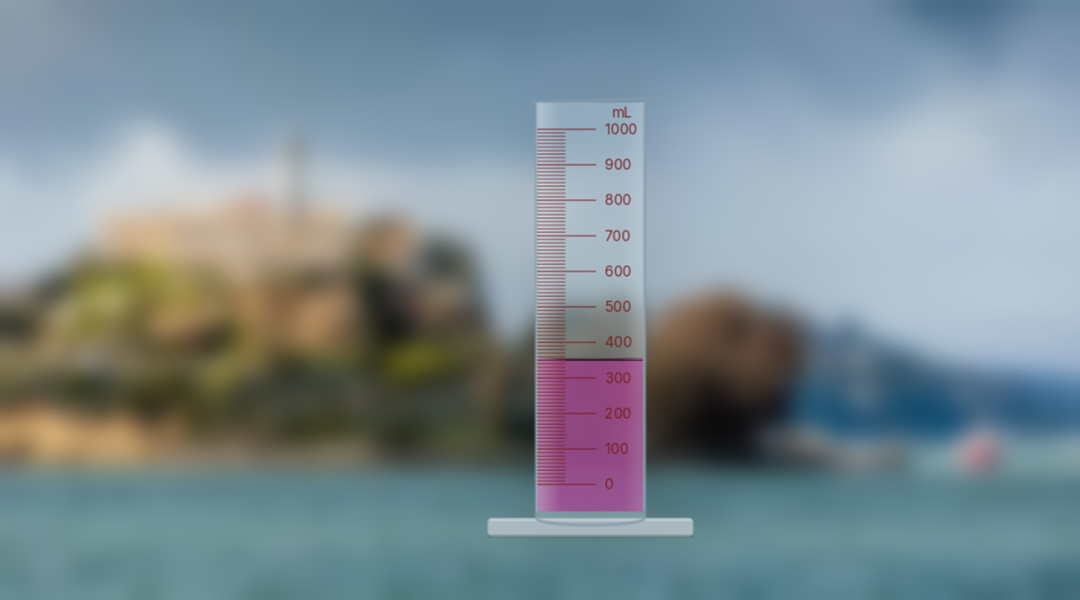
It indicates 350 mL
